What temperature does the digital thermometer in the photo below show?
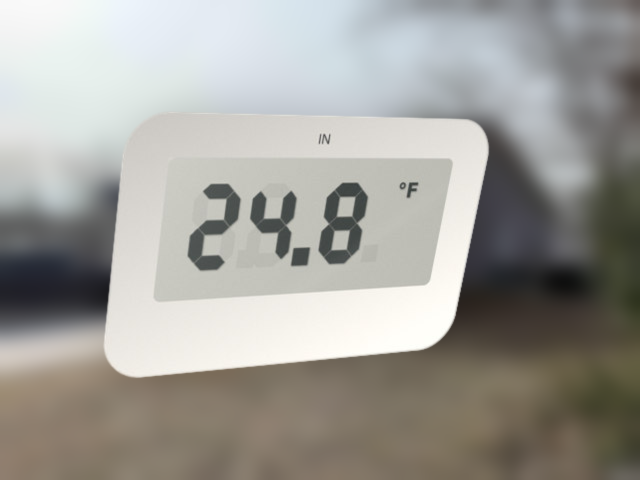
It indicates 24.8 °F
